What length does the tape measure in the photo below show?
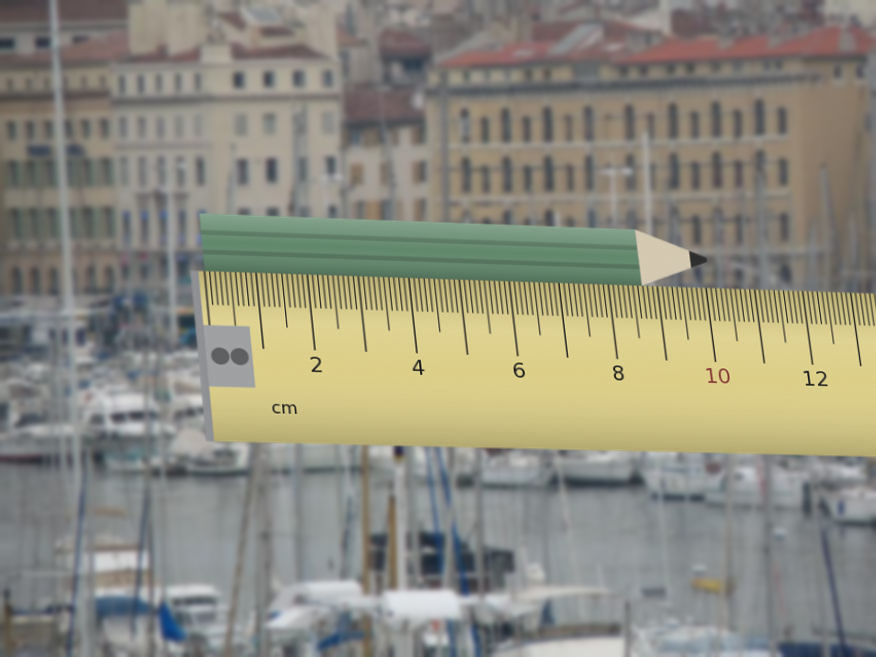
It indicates 10.1 cm
